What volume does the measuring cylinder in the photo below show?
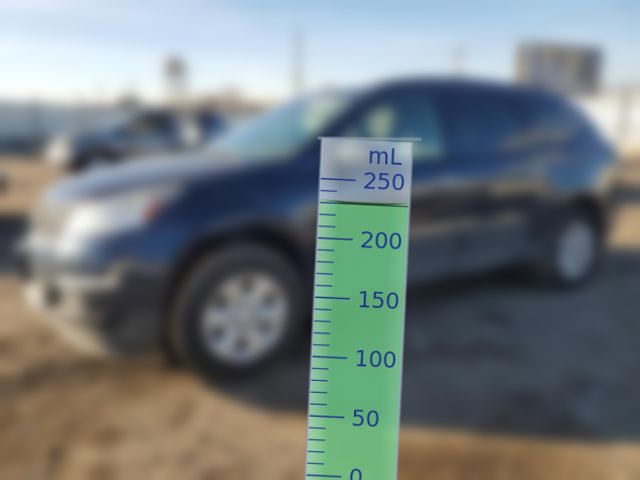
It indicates 230 mL
